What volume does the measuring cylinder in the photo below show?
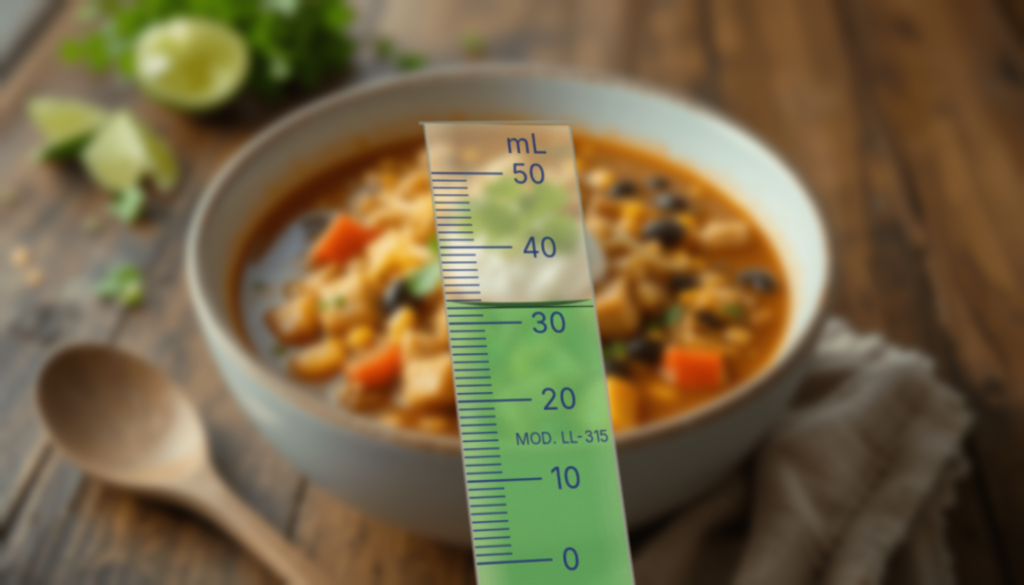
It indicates 32 mL
